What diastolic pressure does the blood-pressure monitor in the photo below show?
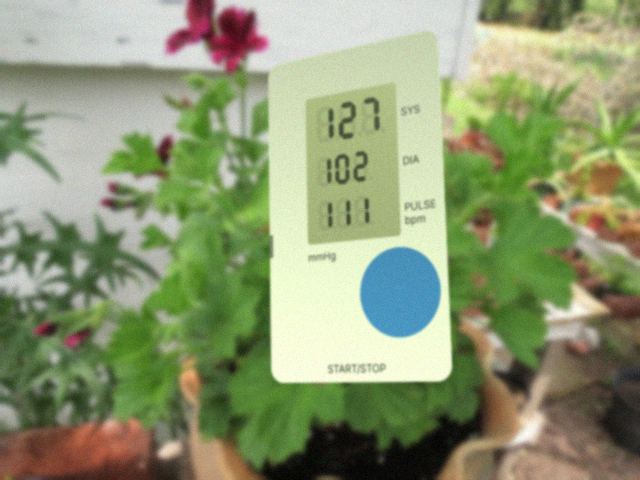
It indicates 102 mmHg
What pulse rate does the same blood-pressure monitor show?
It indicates 111 bpm
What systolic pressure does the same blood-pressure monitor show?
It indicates 127 mmHg
